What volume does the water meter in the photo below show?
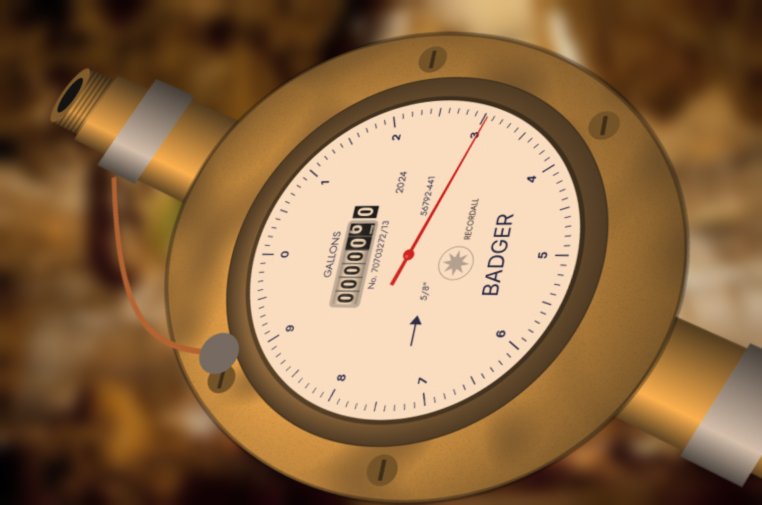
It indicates 63.0 gal
